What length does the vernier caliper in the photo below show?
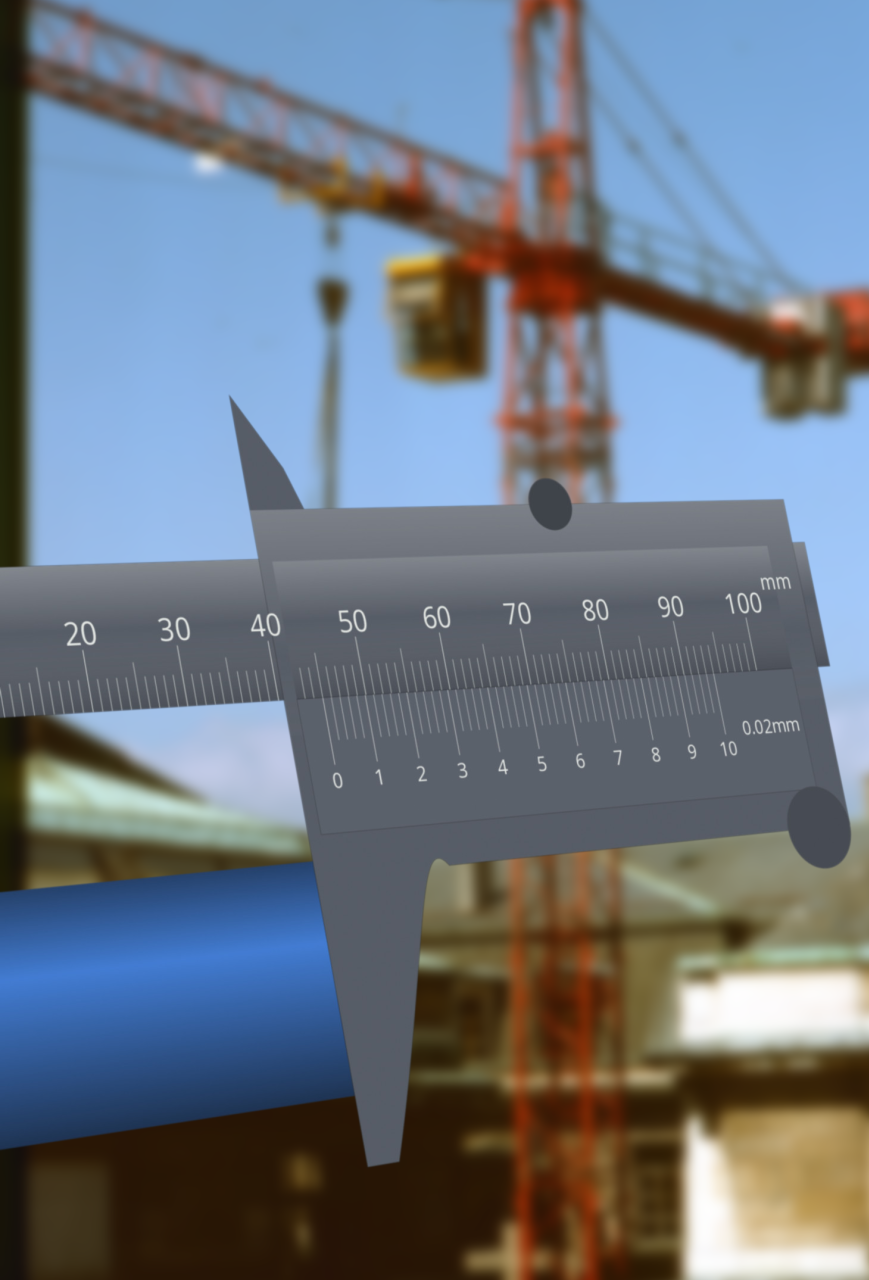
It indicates 45.0 mm
